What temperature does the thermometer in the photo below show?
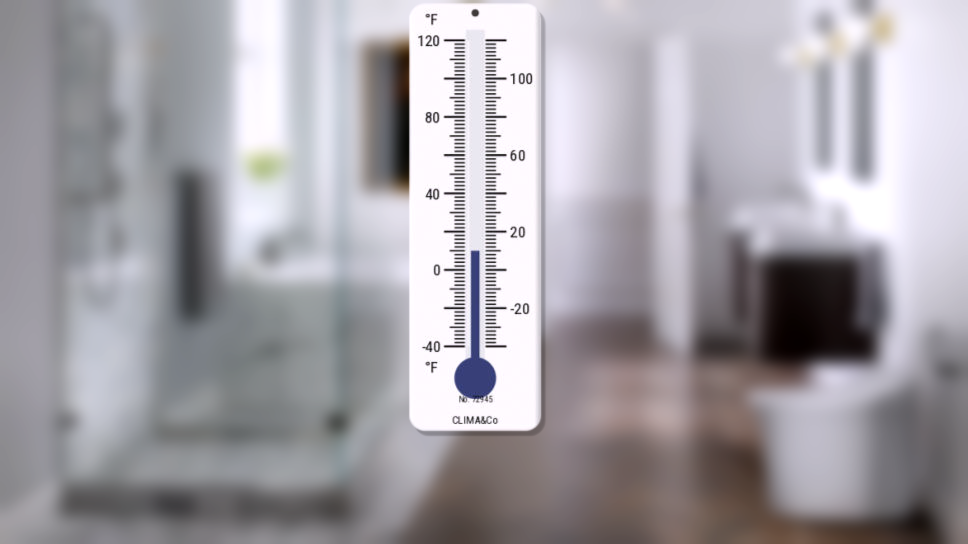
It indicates 10 °F
